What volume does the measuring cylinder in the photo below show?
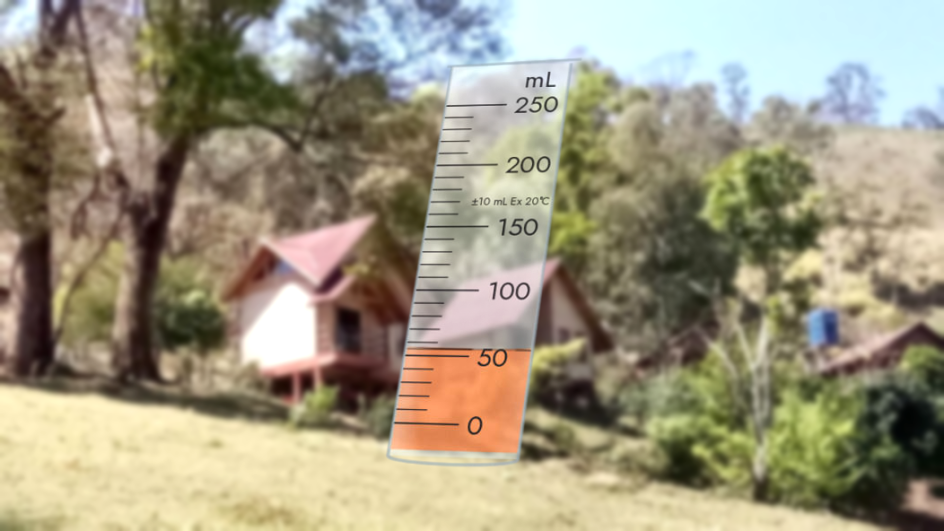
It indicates 55 mL
